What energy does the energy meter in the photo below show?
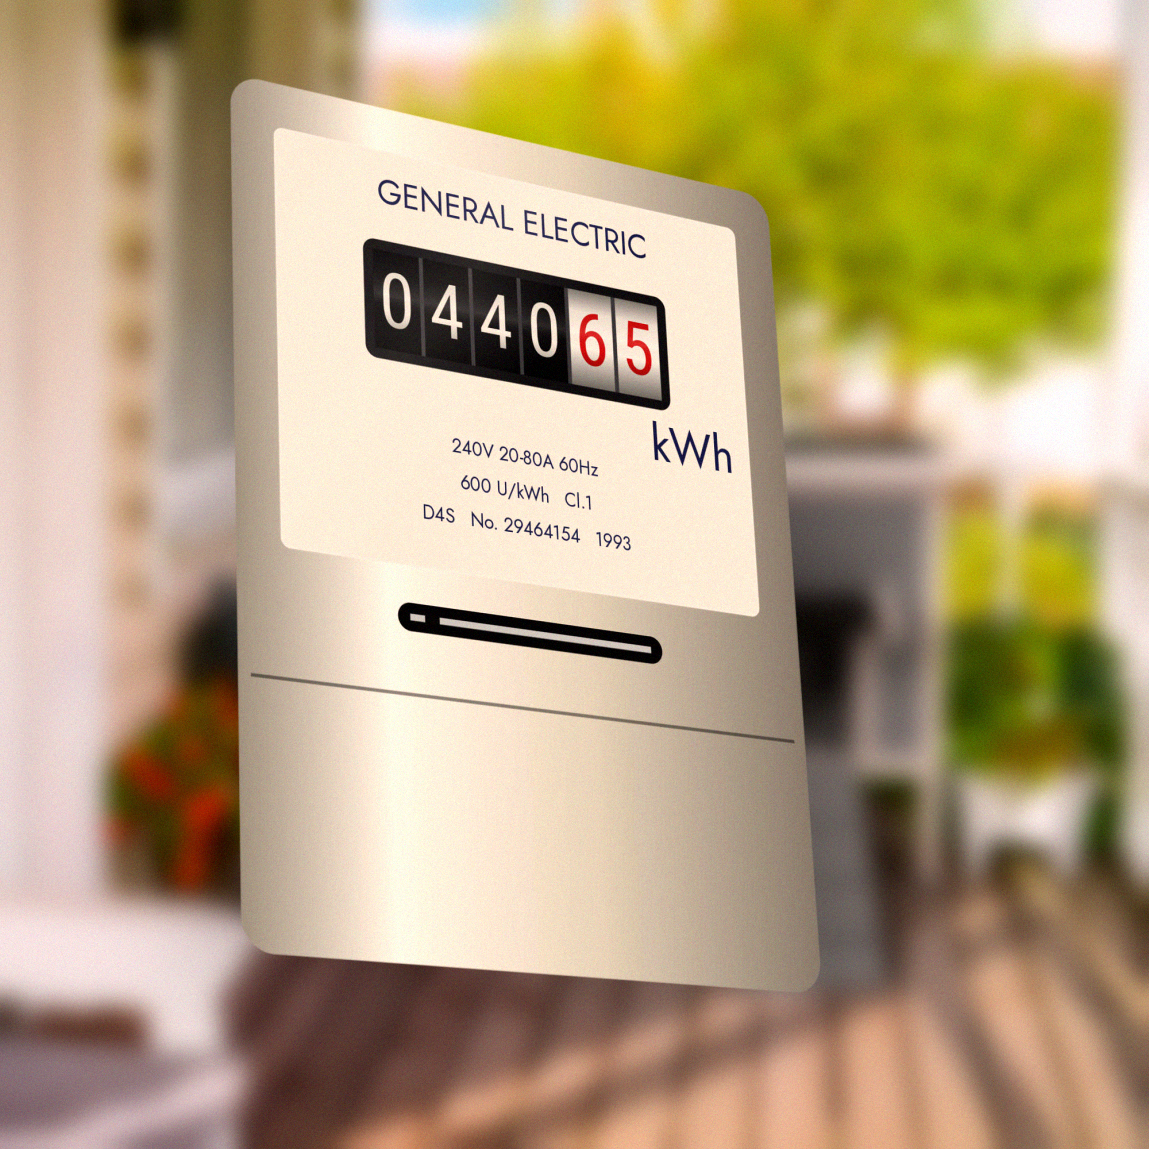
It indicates 440.65 kWh
